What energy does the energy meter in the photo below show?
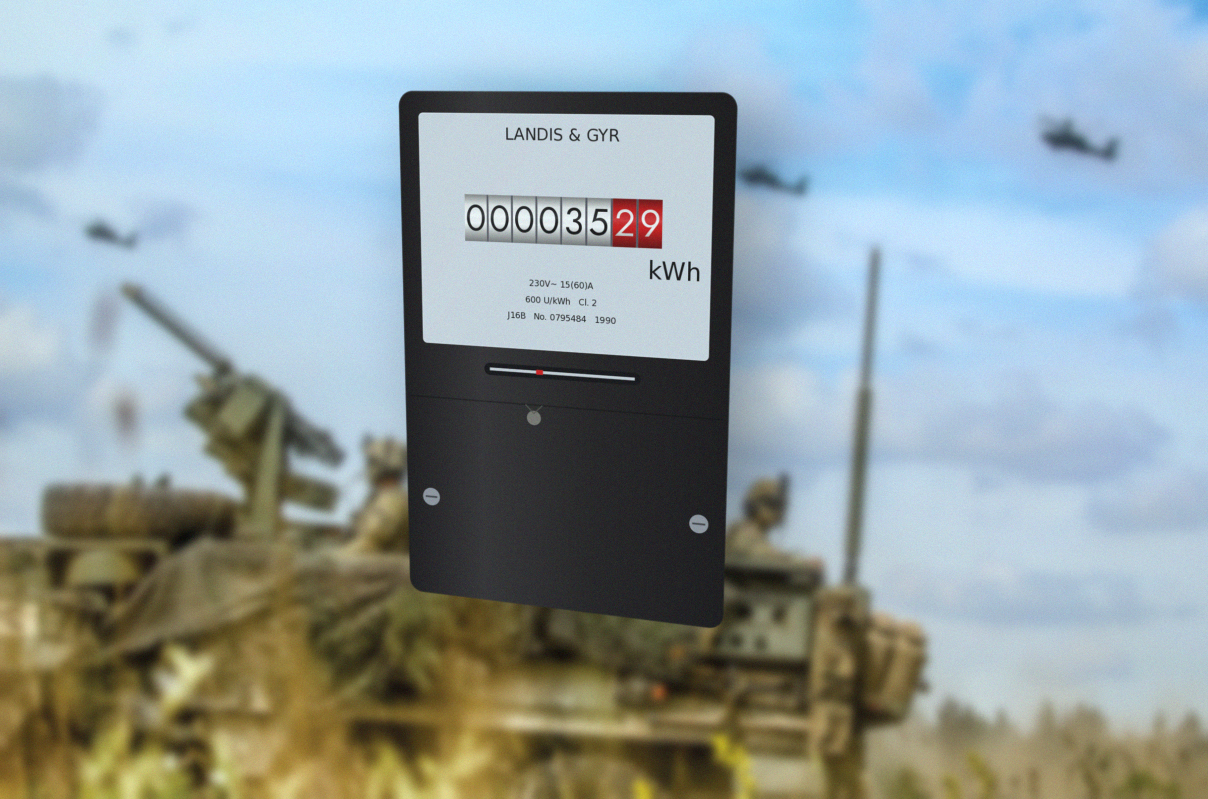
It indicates 35.29 kWh
